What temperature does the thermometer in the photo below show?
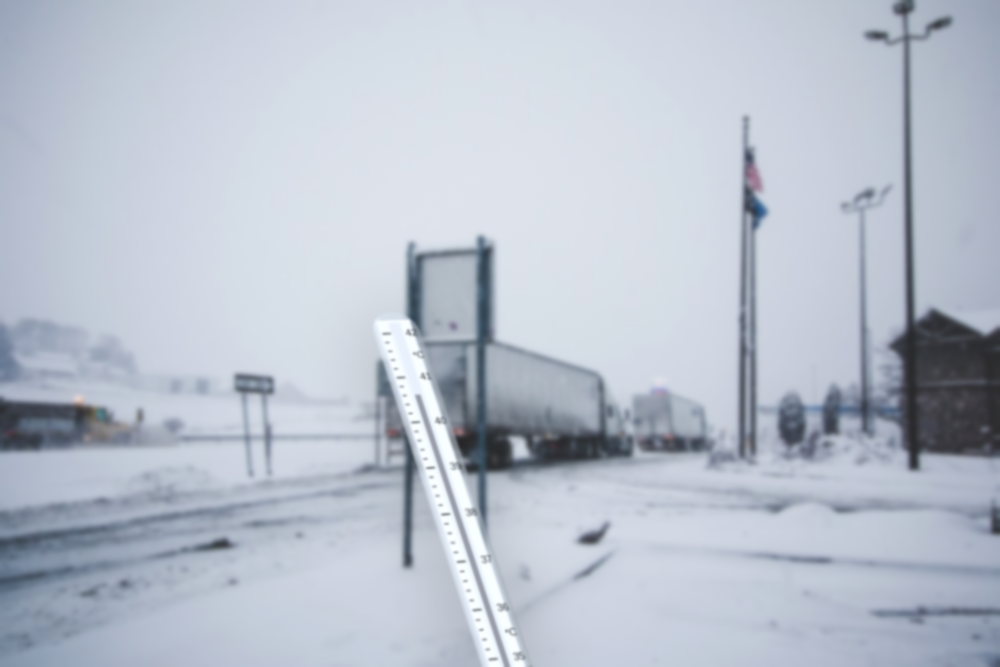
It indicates 40.6 °C
